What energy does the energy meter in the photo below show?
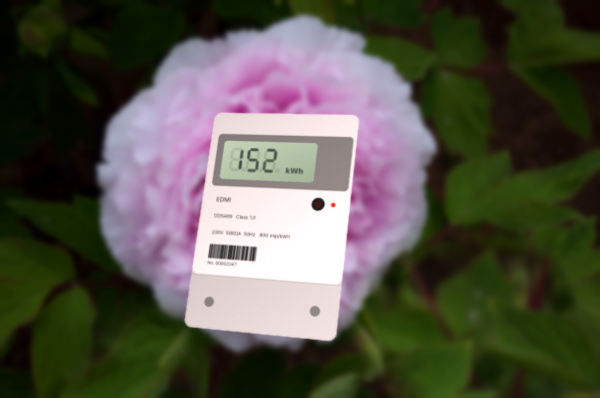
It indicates 152 kWh
